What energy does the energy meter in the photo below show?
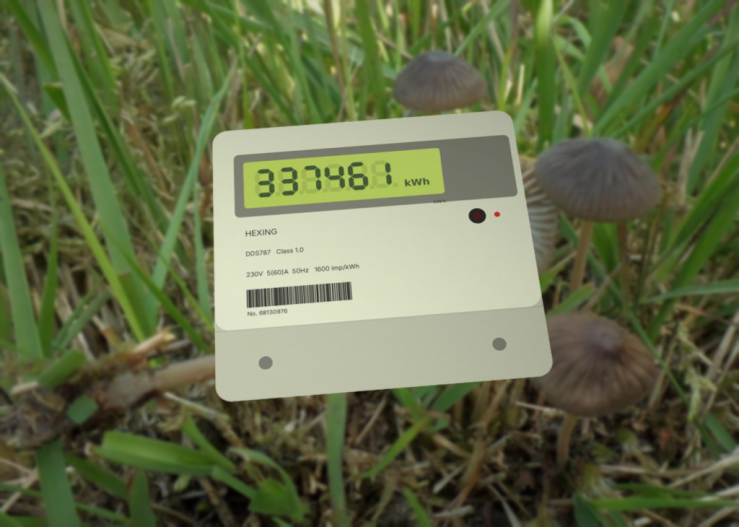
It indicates 337461 kWh
